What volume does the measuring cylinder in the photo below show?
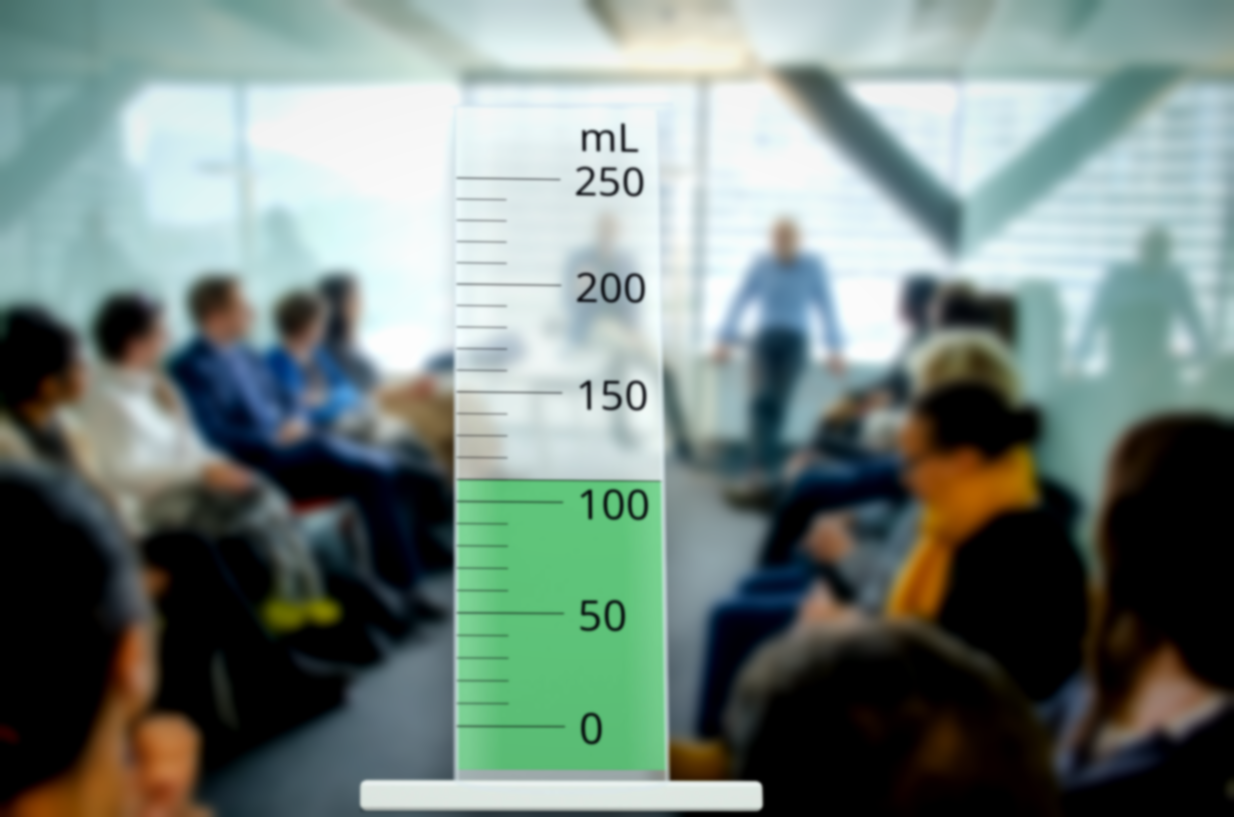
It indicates 110 mL
